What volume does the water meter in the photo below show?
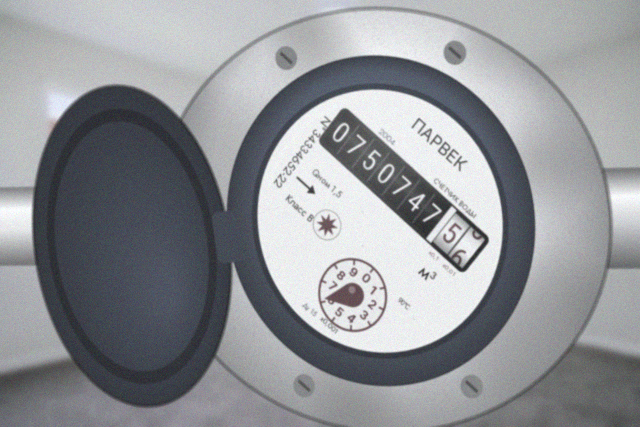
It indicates 750747.556 m³
